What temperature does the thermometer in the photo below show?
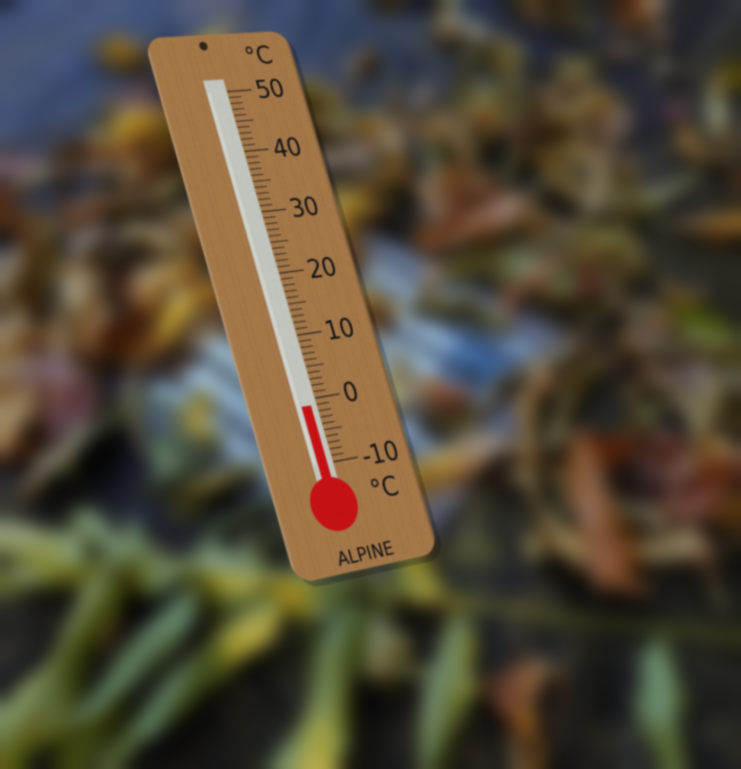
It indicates -1 °C
